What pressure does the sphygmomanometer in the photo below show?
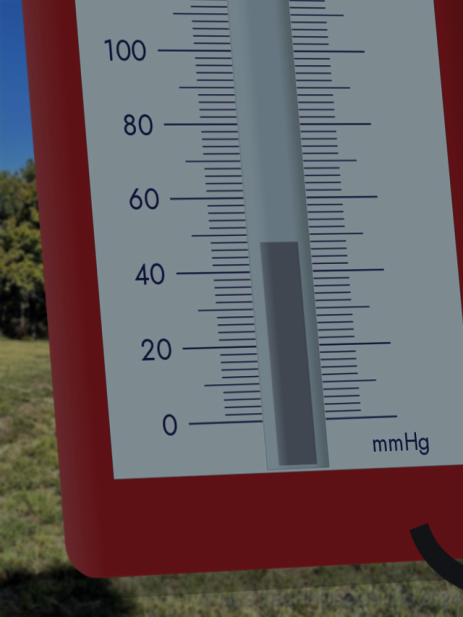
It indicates 48 mmHg
